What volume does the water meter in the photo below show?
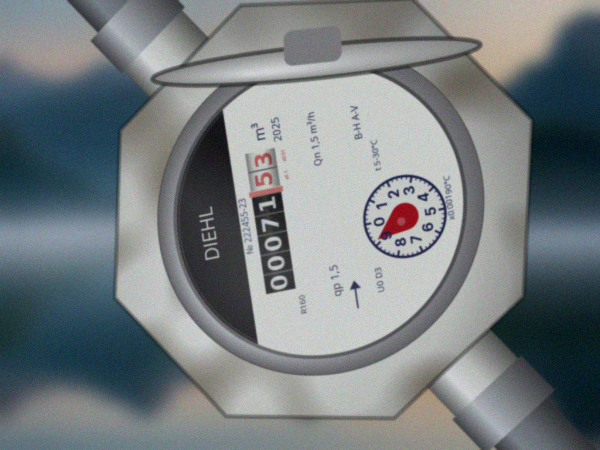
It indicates 71.529 m³
